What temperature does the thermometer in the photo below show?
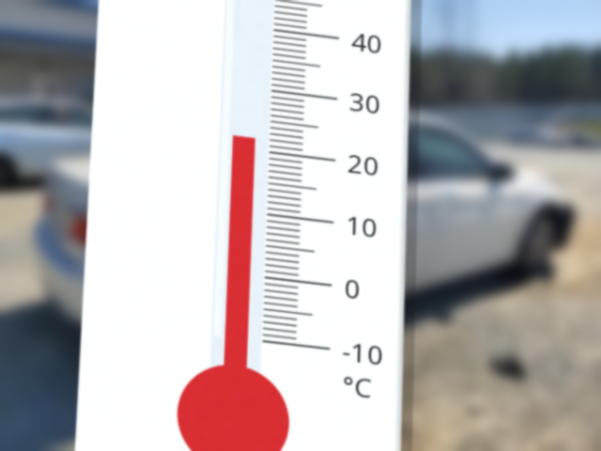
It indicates 22 °C
